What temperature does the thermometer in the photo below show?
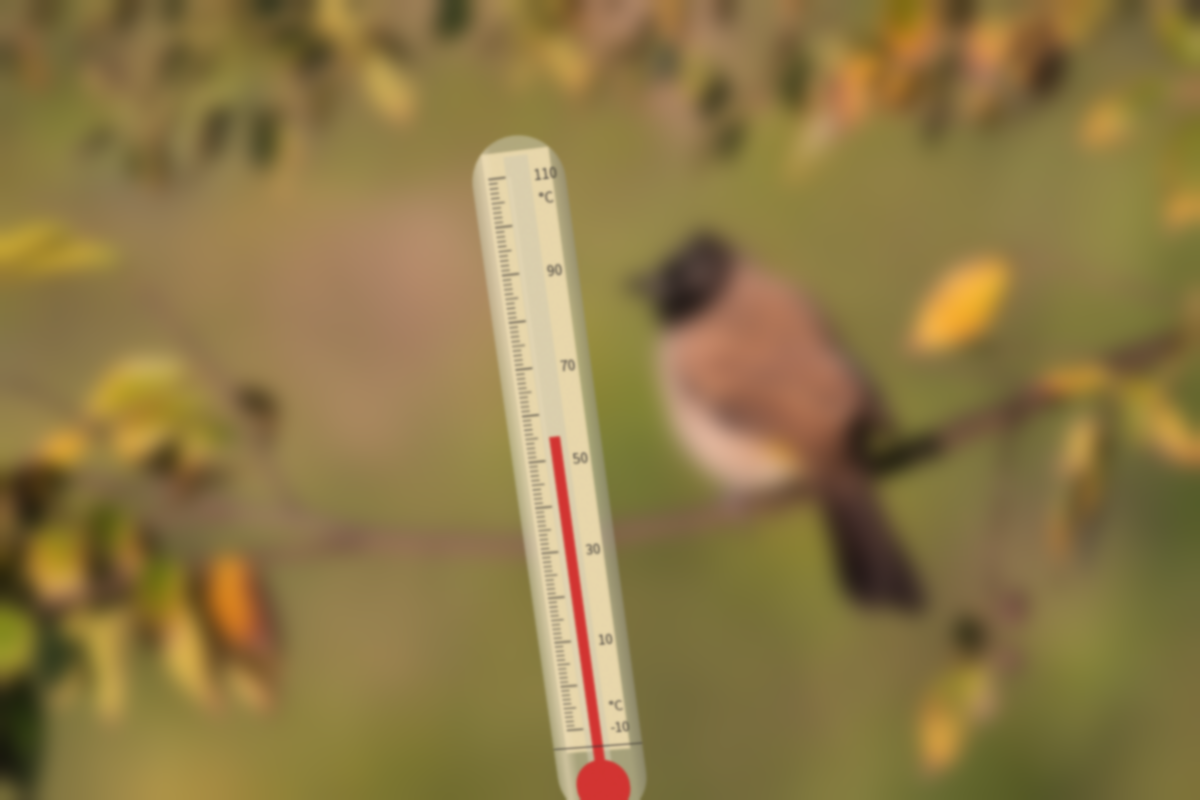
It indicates 55 °C
